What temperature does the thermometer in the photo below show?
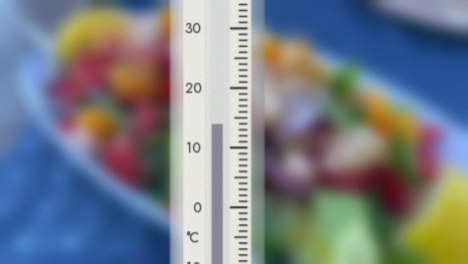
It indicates 14 °C
